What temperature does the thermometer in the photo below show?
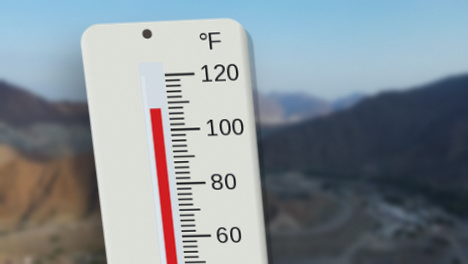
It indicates 108 °F
